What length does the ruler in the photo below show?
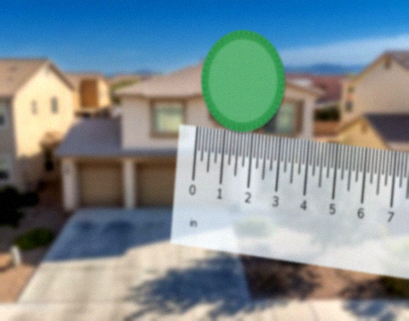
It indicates 3 in
